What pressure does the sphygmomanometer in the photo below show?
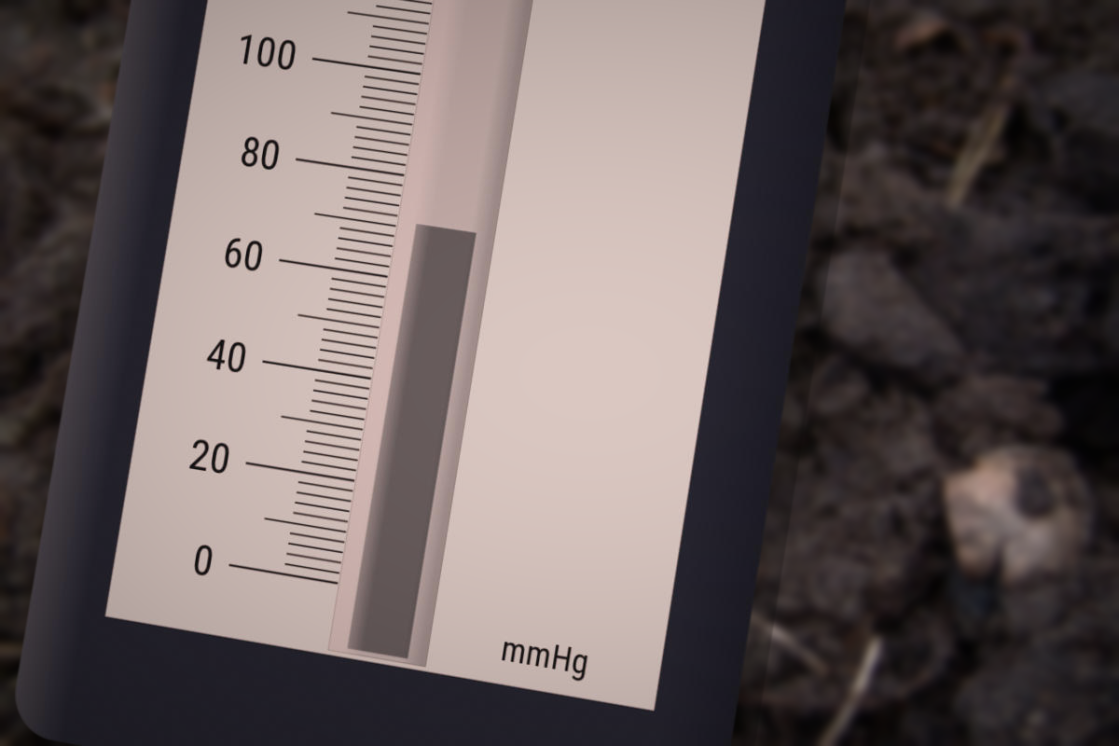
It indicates 71 mmHg
